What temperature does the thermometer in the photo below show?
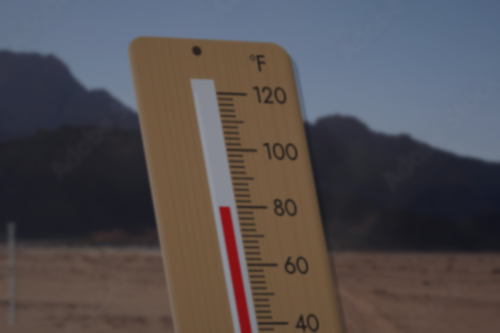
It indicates 80 °F
